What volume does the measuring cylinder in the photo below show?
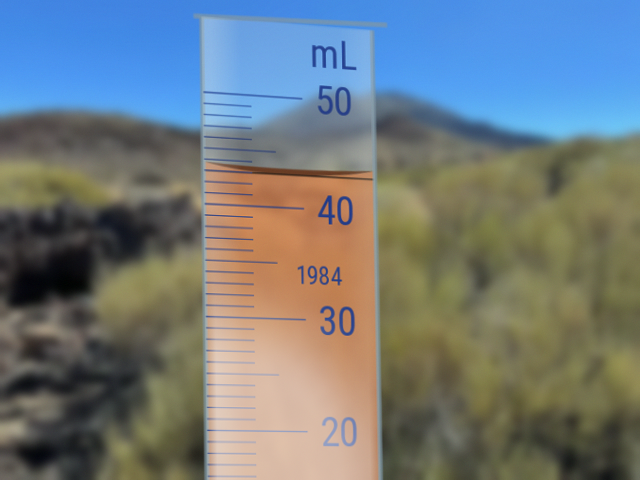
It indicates 43 mL
